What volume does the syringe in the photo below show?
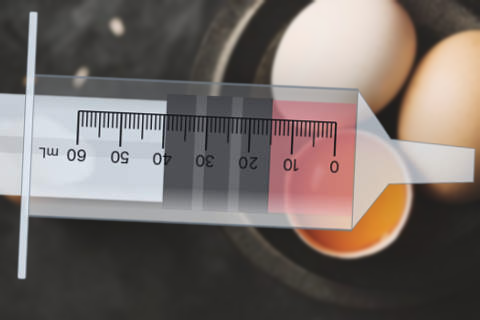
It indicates 15 mL
